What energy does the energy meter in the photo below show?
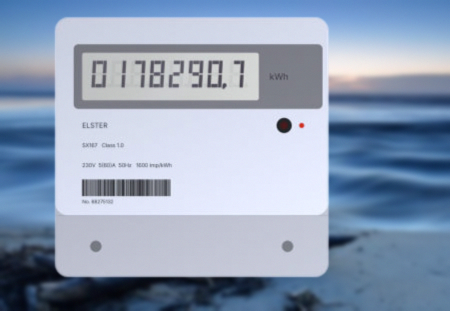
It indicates 178290.7 kWh
